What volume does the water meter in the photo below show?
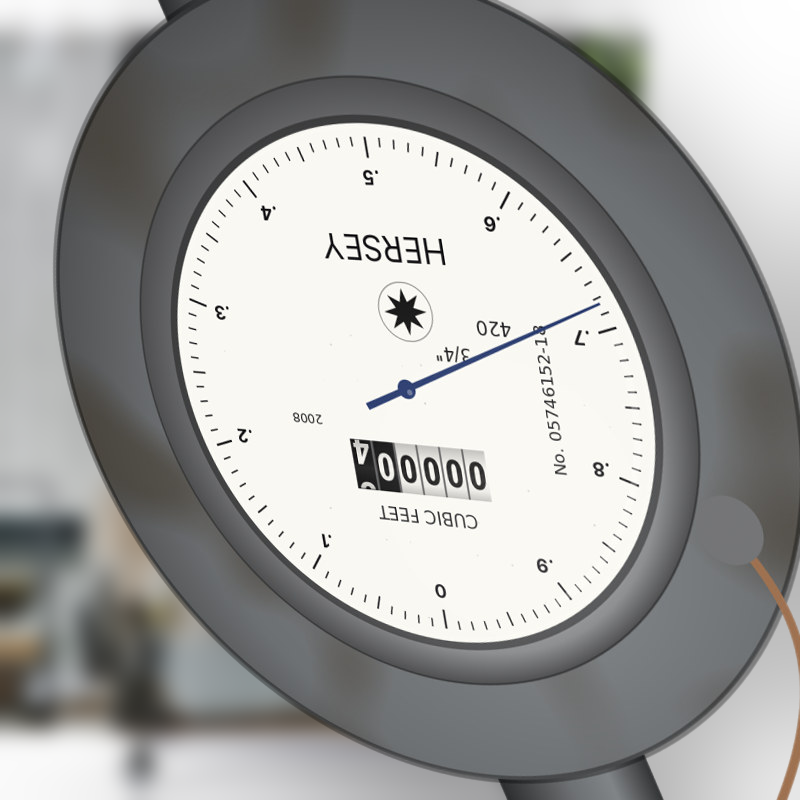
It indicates 3.68 ft³
